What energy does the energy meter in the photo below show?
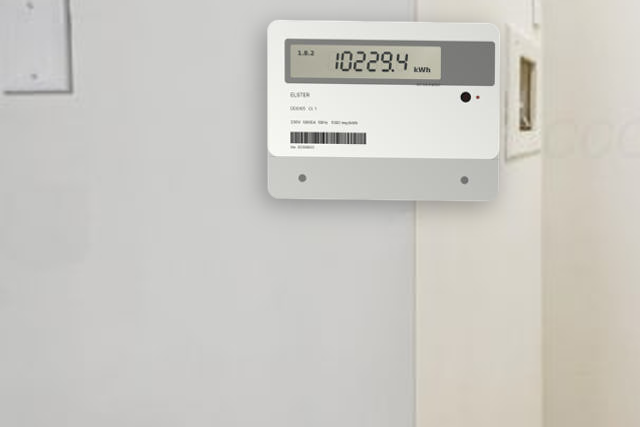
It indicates 10229.4 kWh
